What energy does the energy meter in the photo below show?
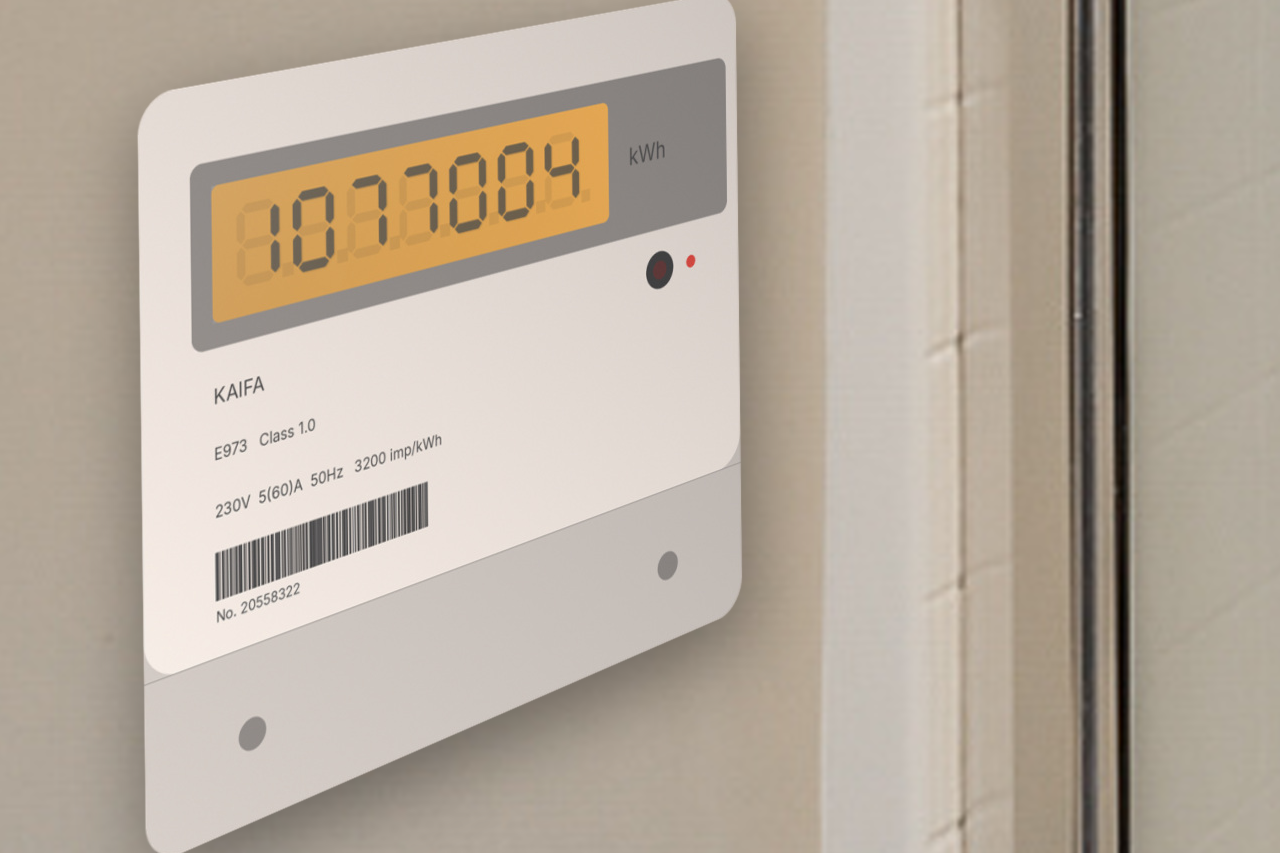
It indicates 1077004 kWh
